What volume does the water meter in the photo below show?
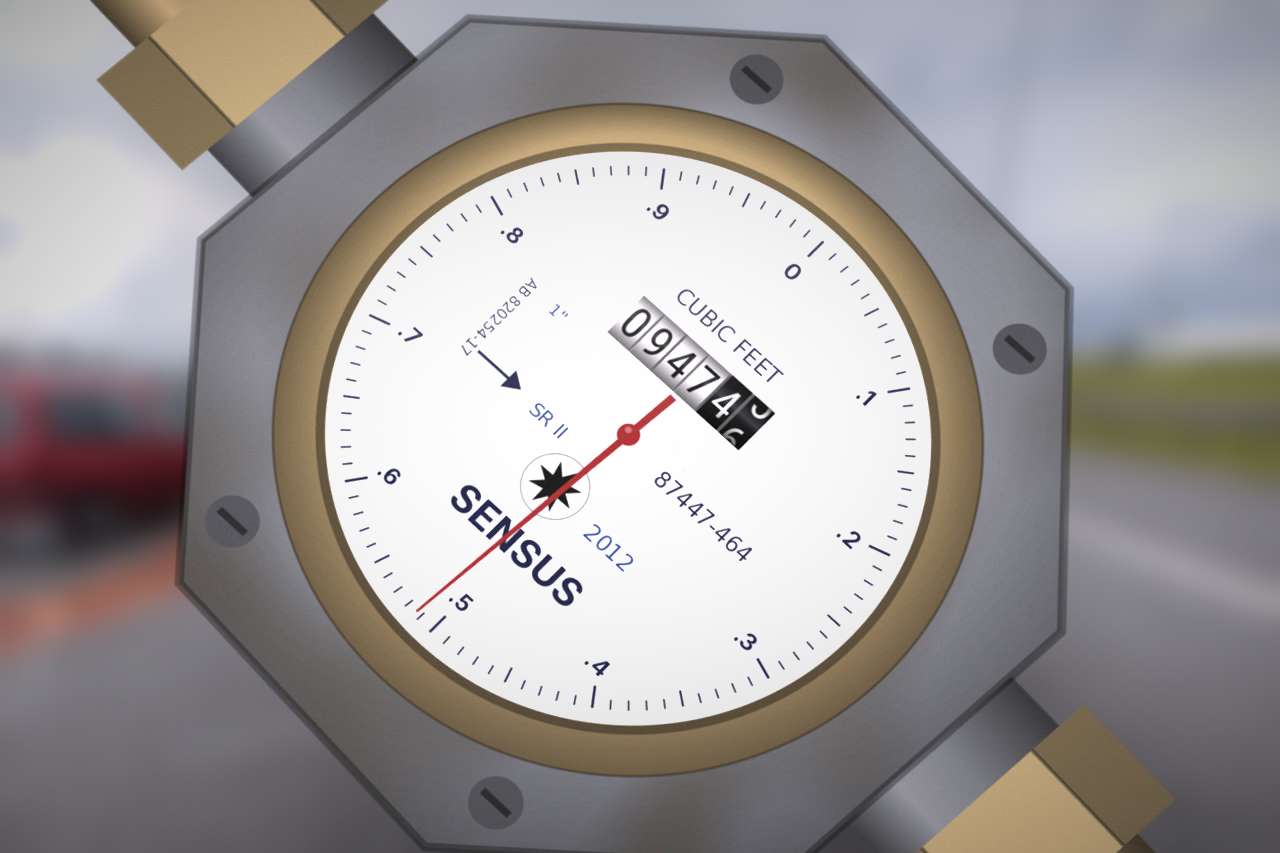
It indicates 94745.51 ft³
